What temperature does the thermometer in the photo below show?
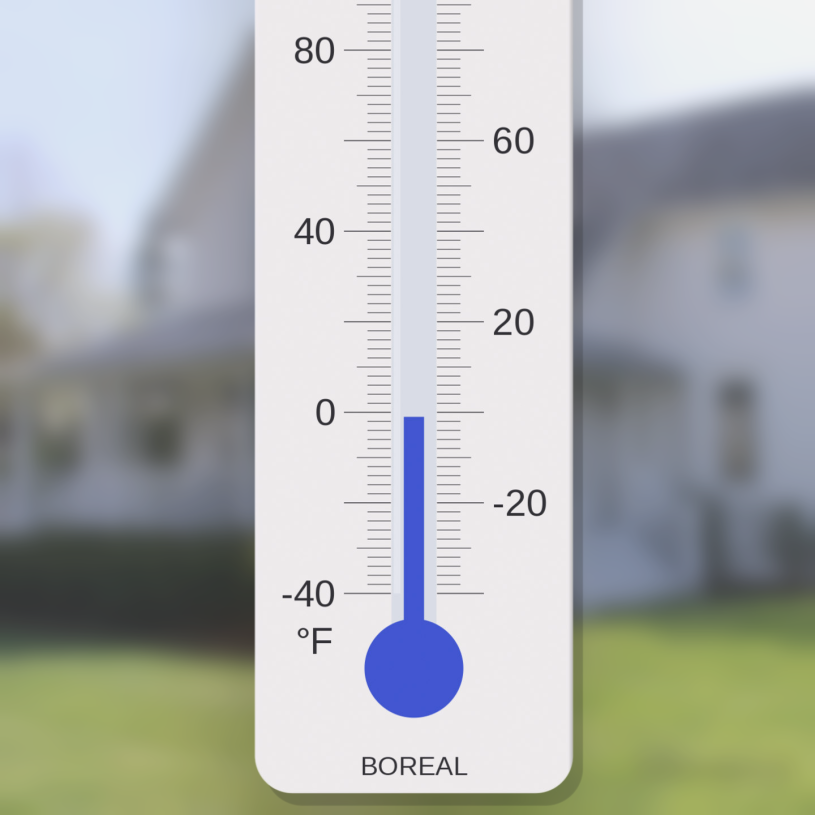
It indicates -1 °F
